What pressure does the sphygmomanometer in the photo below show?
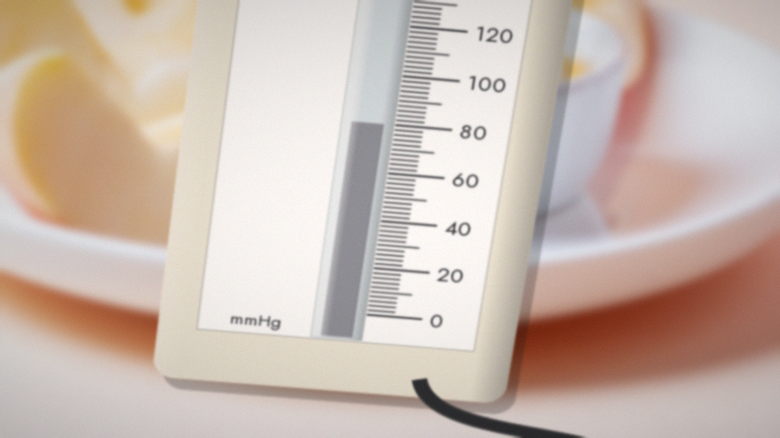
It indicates 80 mmHg
